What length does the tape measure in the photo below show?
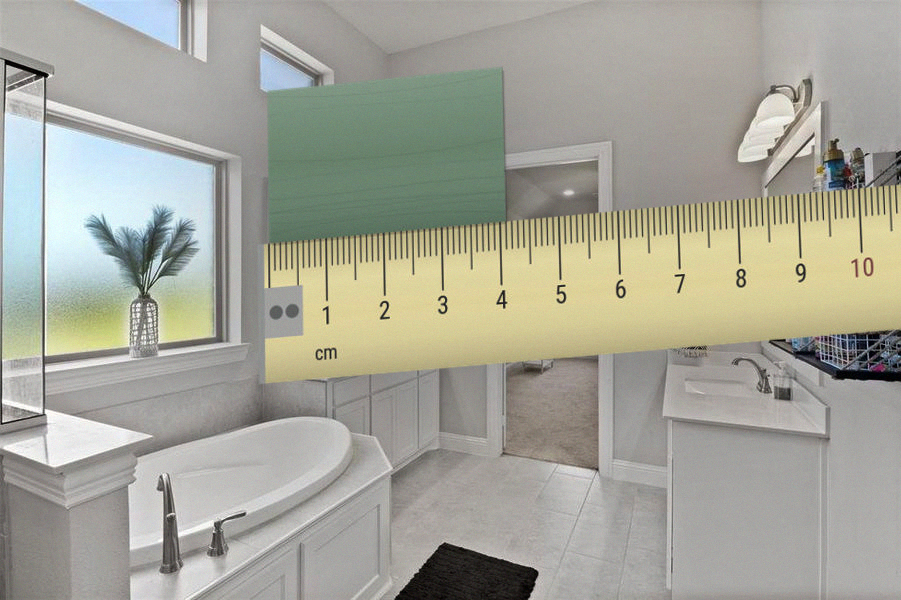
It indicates 4.1 cm
